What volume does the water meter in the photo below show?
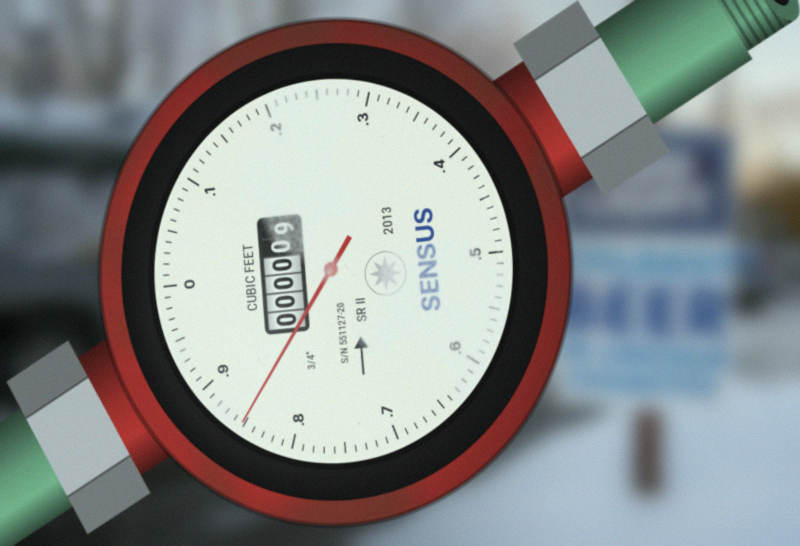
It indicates 8.85 ft³
